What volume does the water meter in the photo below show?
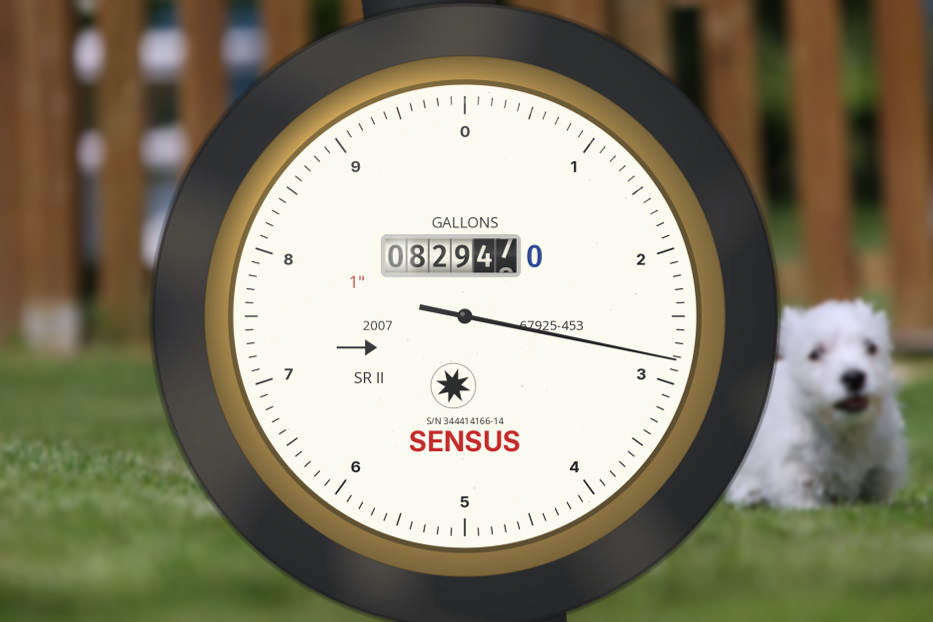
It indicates 829472.8 gal
